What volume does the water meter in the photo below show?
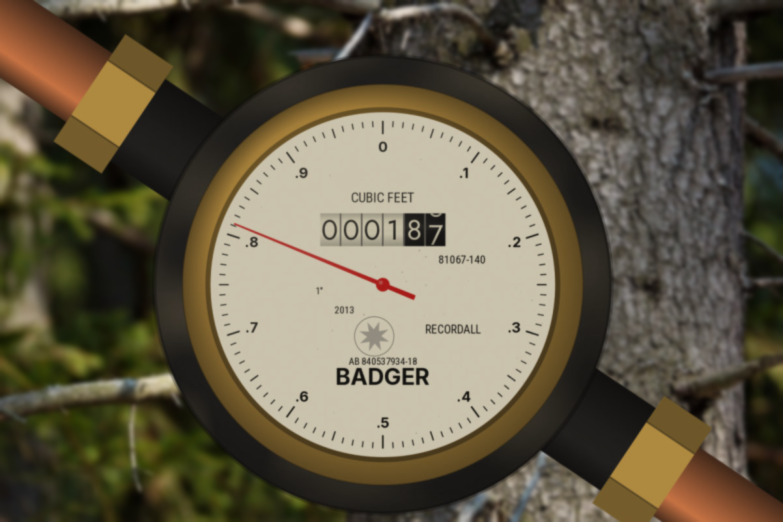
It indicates 186.81 ft³
